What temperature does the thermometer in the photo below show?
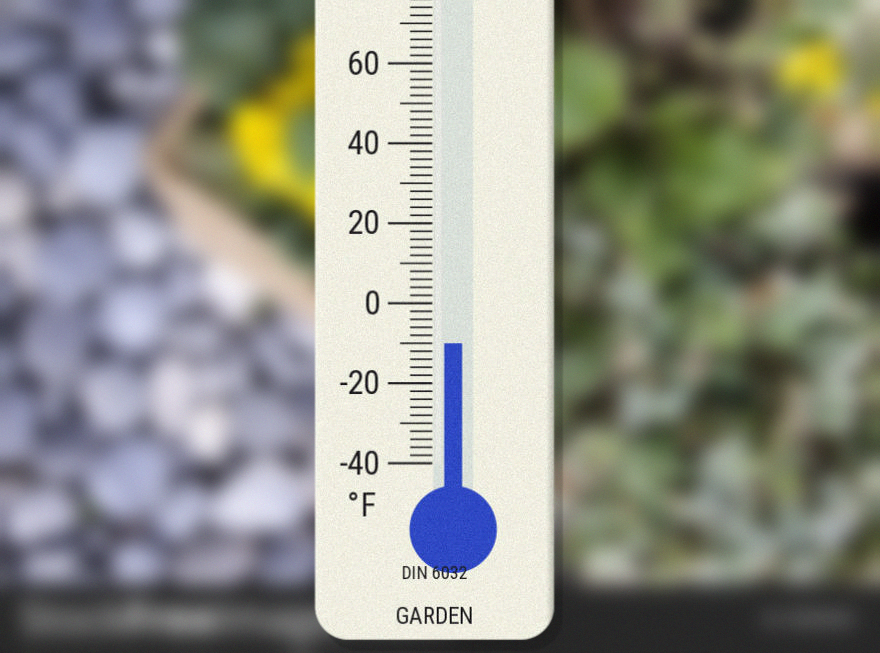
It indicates -10 °F
